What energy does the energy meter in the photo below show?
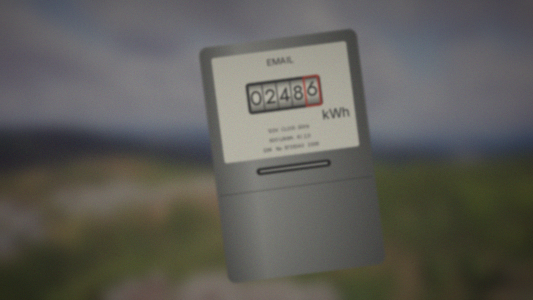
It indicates 248.6 kWh
